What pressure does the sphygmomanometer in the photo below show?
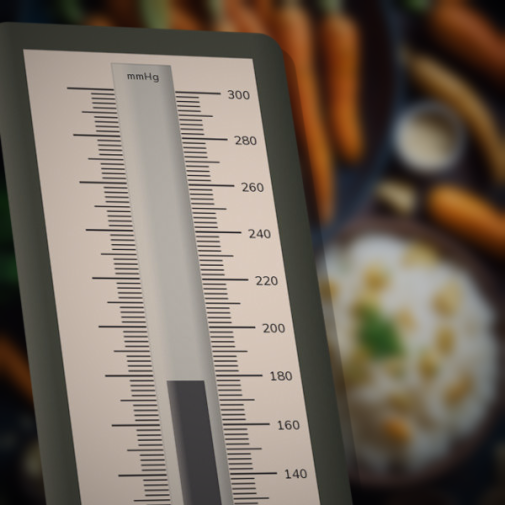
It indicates 178 mmHg
